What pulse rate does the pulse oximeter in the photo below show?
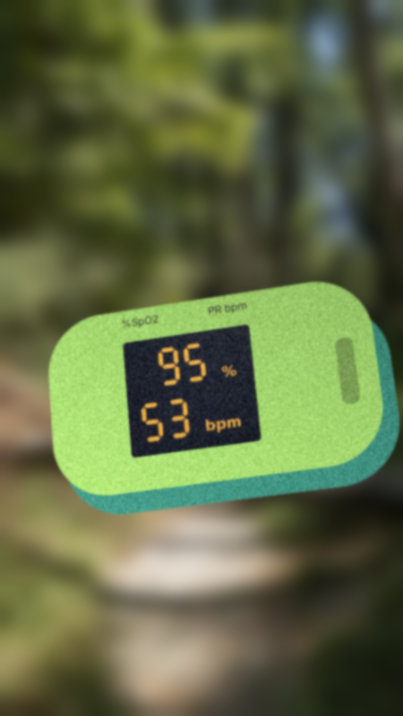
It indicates 53 bpm
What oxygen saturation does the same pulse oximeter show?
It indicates 95 %
